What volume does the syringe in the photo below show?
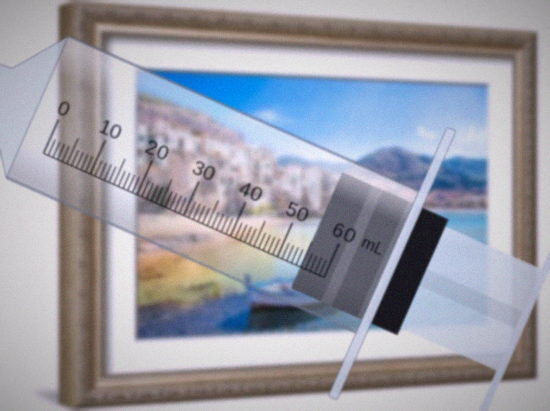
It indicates 55 mL
